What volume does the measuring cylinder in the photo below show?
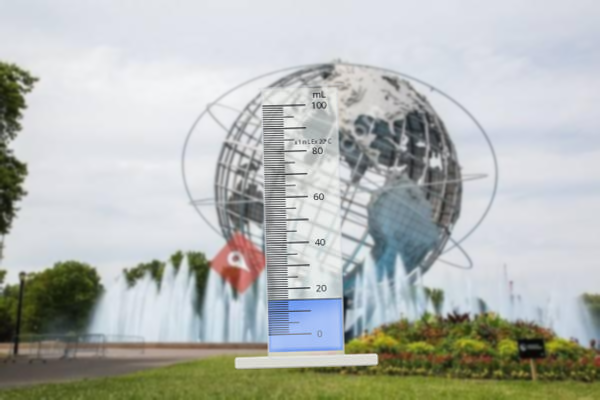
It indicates 15 mL
